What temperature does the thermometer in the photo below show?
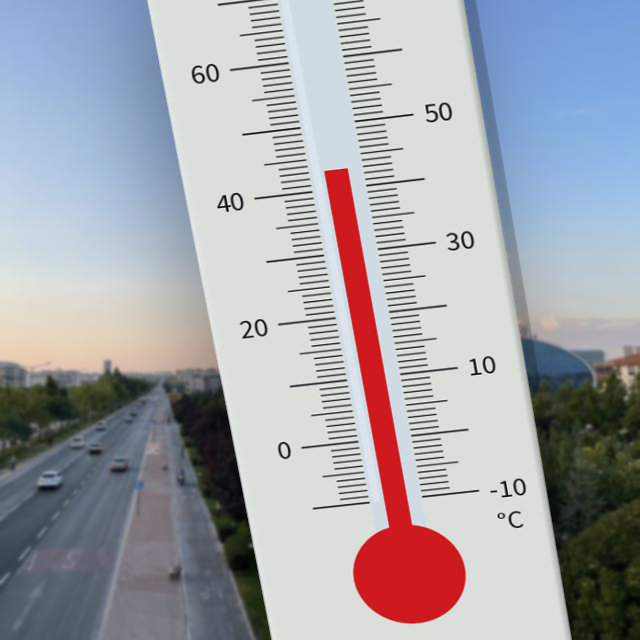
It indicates 43 °C
